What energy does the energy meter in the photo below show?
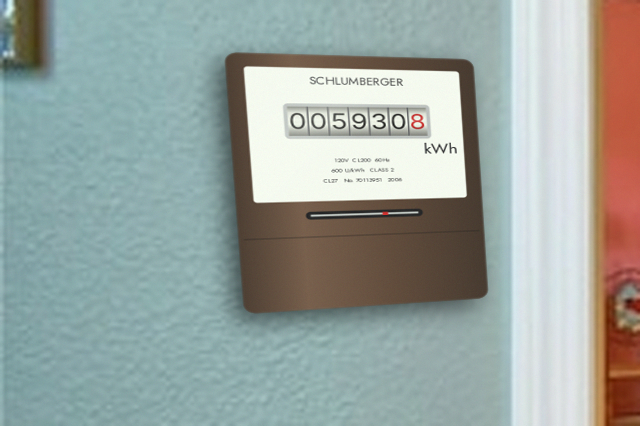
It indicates 5930.8 kWh
